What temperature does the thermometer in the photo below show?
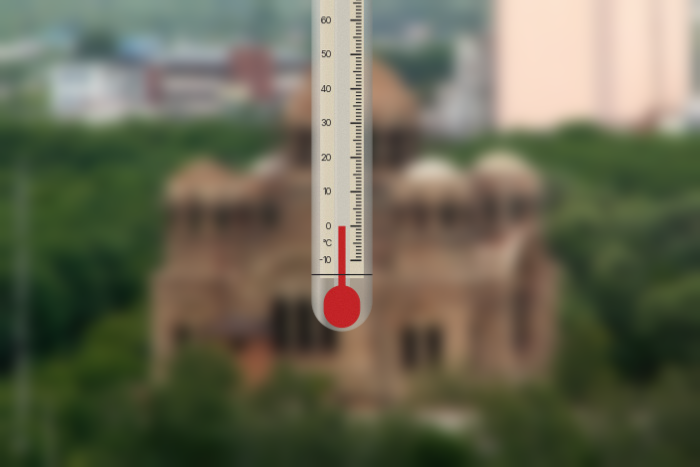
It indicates 0 °C
